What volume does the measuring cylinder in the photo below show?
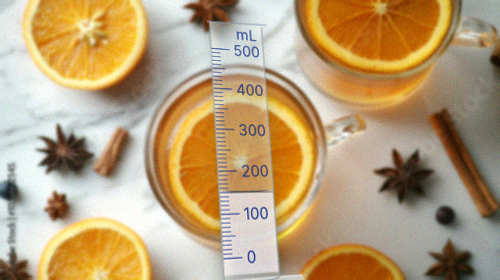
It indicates 150 mL
